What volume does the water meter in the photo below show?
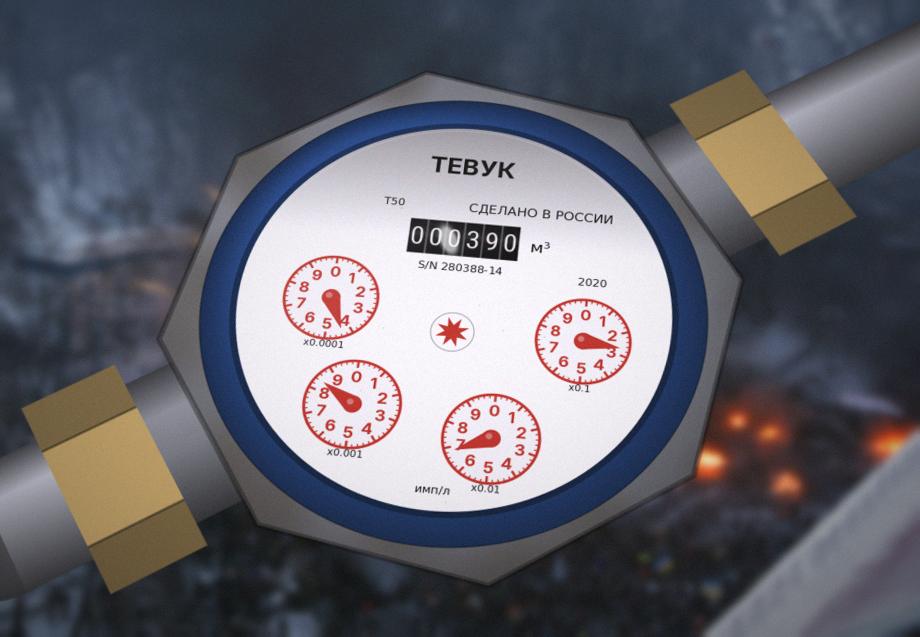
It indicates 390.2684 m³
